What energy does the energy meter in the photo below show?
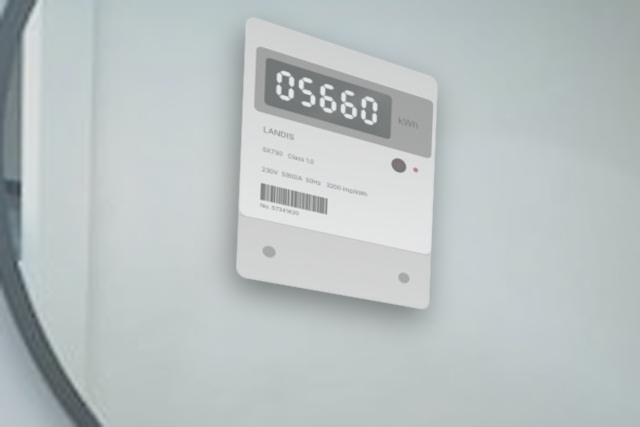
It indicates 5660 kWh
